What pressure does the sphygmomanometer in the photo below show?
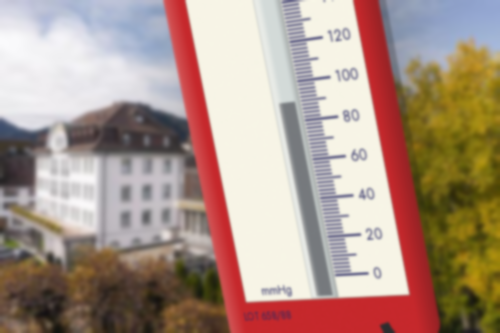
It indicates 90 mmHg
